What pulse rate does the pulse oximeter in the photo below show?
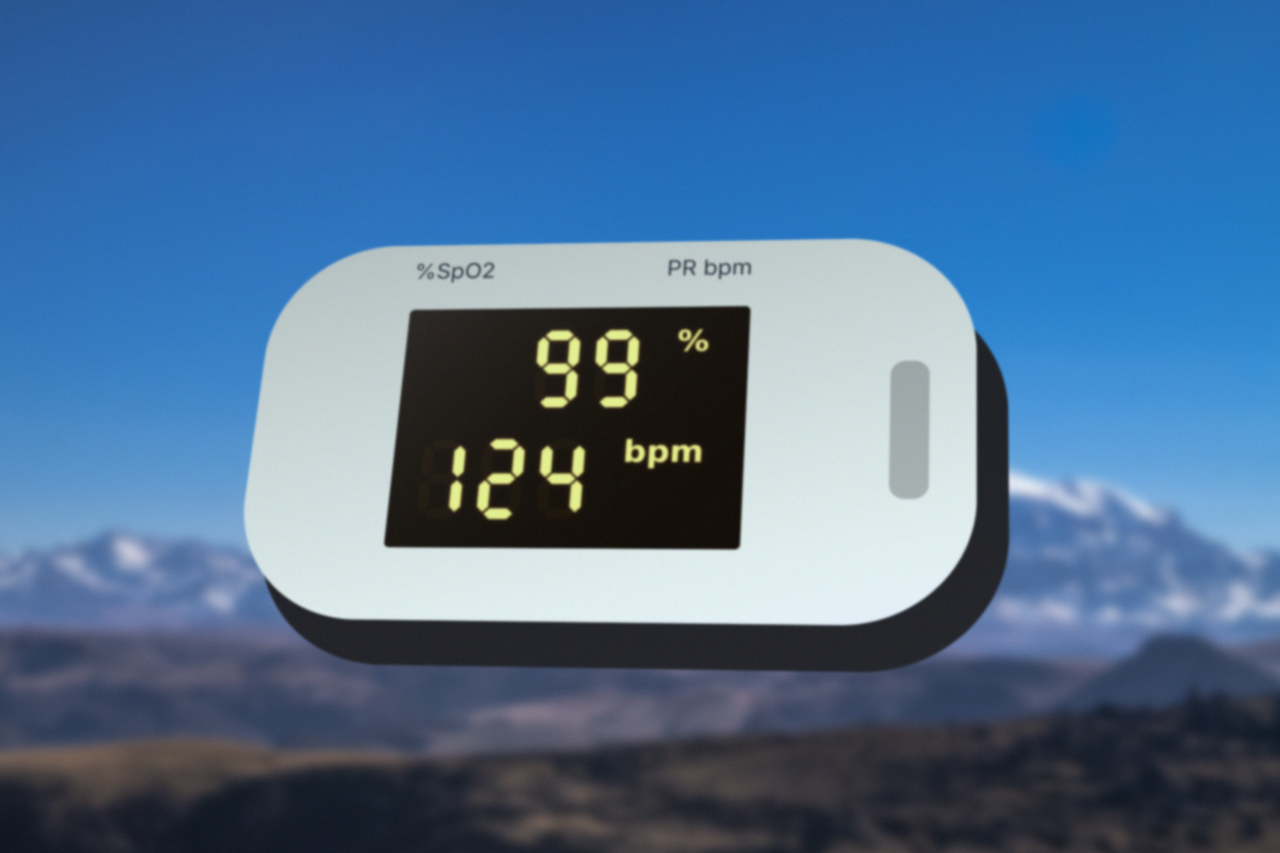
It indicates 124 bpm
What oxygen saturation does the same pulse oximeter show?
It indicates 99 %
